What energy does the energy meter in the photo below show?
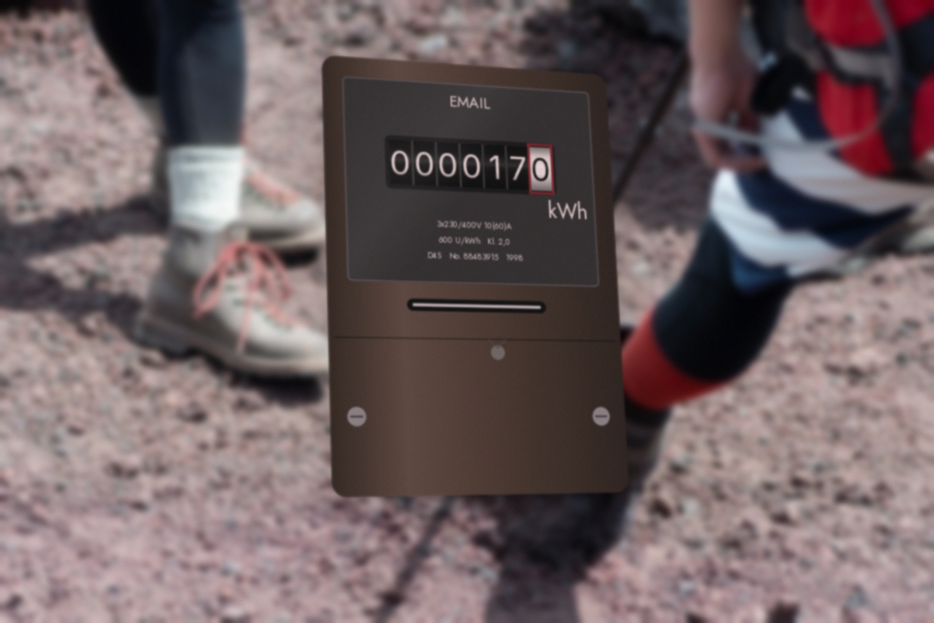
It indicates 17.0 kWh
